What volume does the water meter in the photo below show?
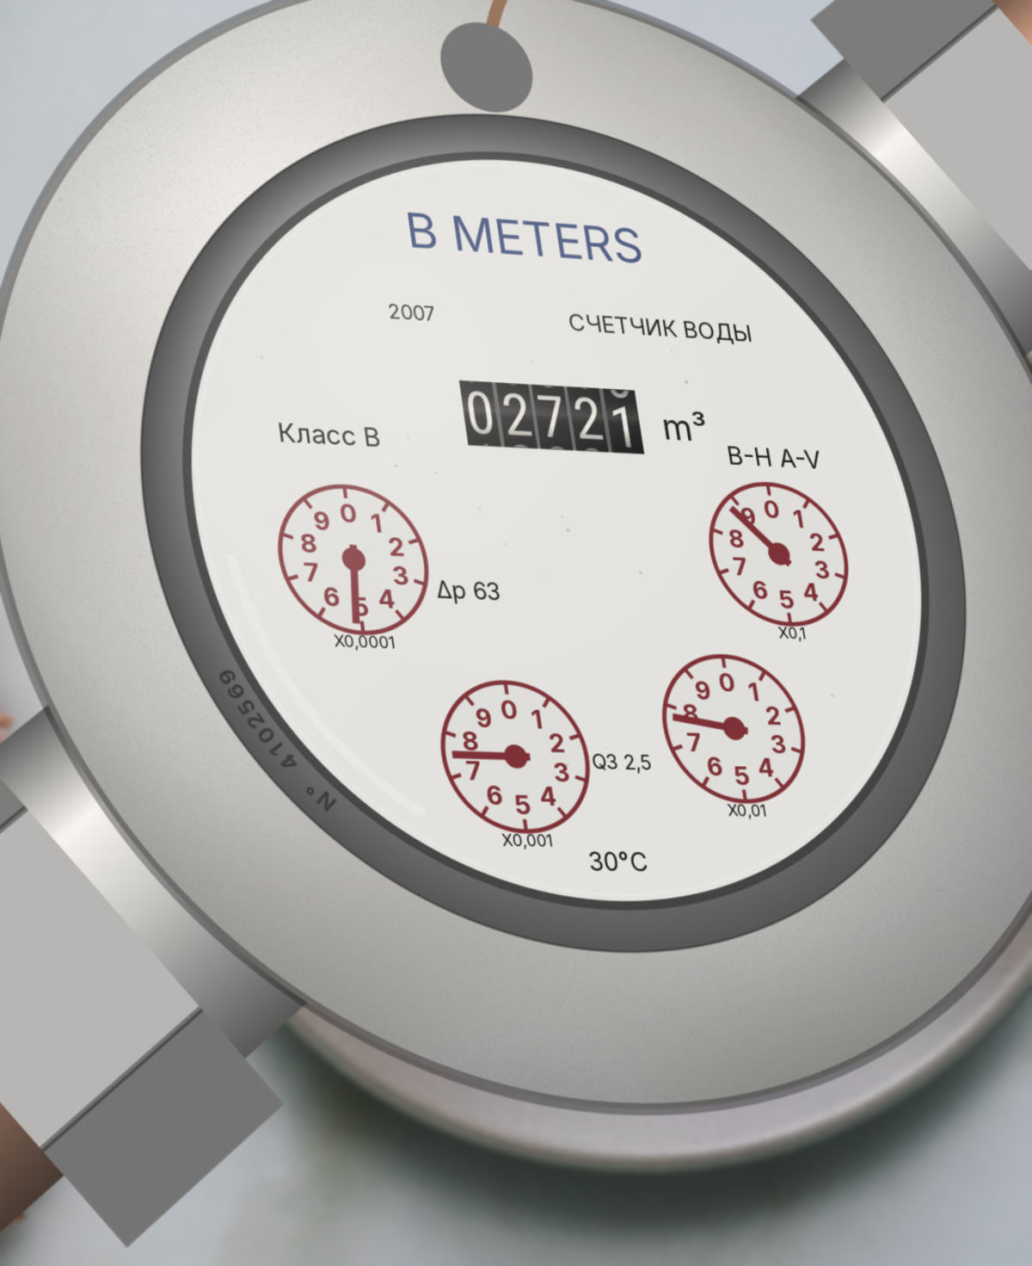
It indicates 2720.8775 m³
